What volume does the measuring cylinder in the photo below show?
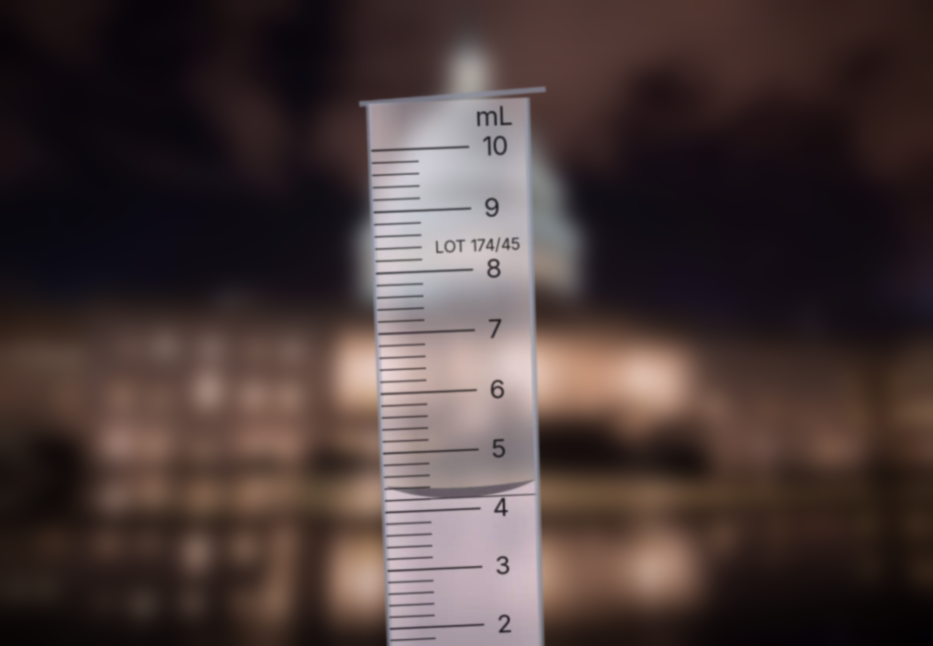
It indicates 4.2 mL
